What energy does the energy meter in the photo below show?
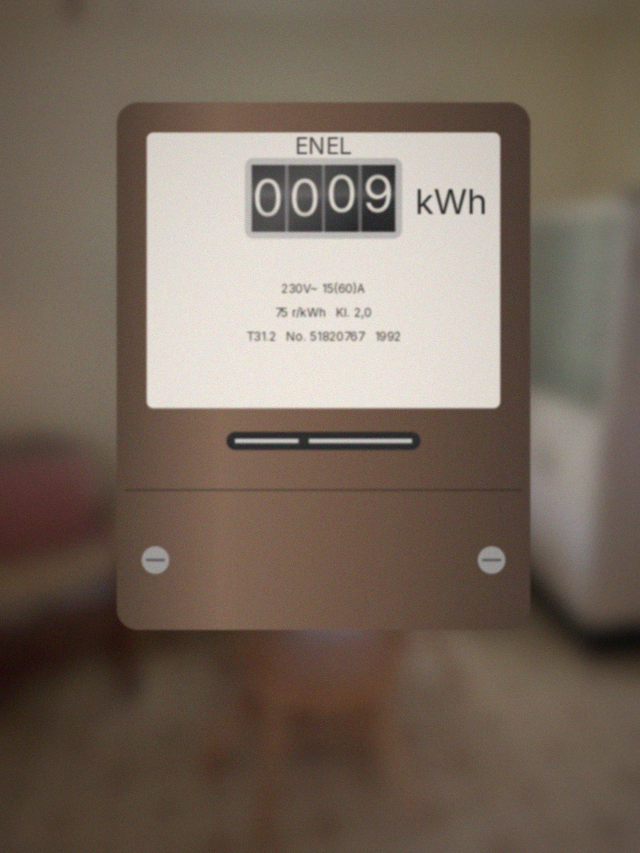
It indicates 9 kWh
